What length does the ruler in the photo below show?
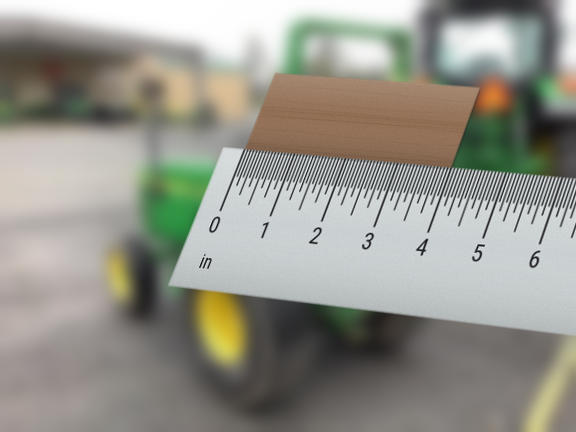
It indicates 4 in
